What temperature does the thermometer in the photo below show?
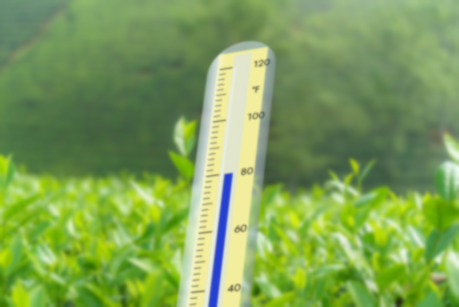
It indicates 80 °F
